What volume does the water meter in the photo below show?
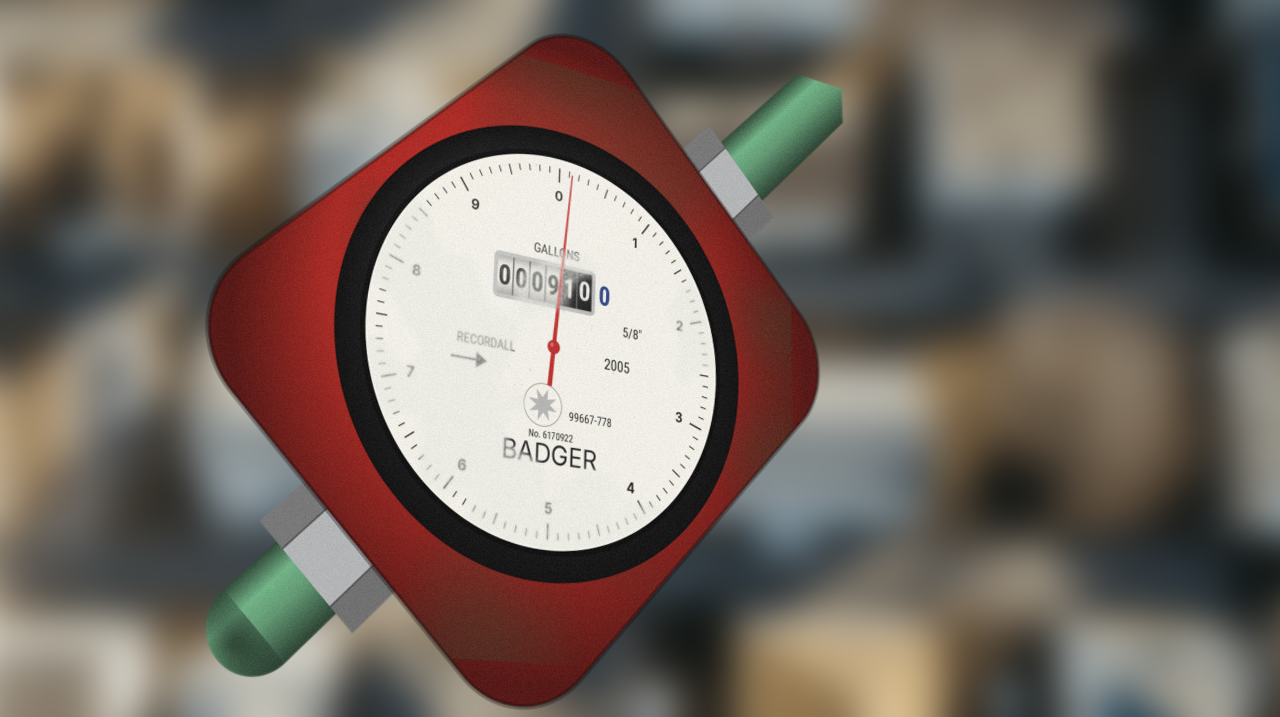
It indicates 9100.1 gal
